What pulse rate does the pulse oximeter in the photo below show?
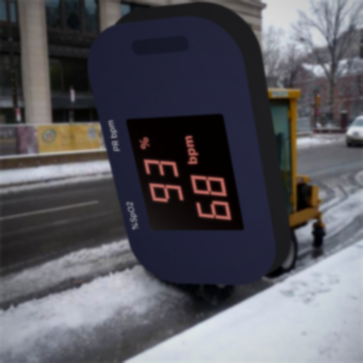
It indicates 68 bpm
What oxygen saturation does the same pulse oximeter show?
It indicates 93 %
